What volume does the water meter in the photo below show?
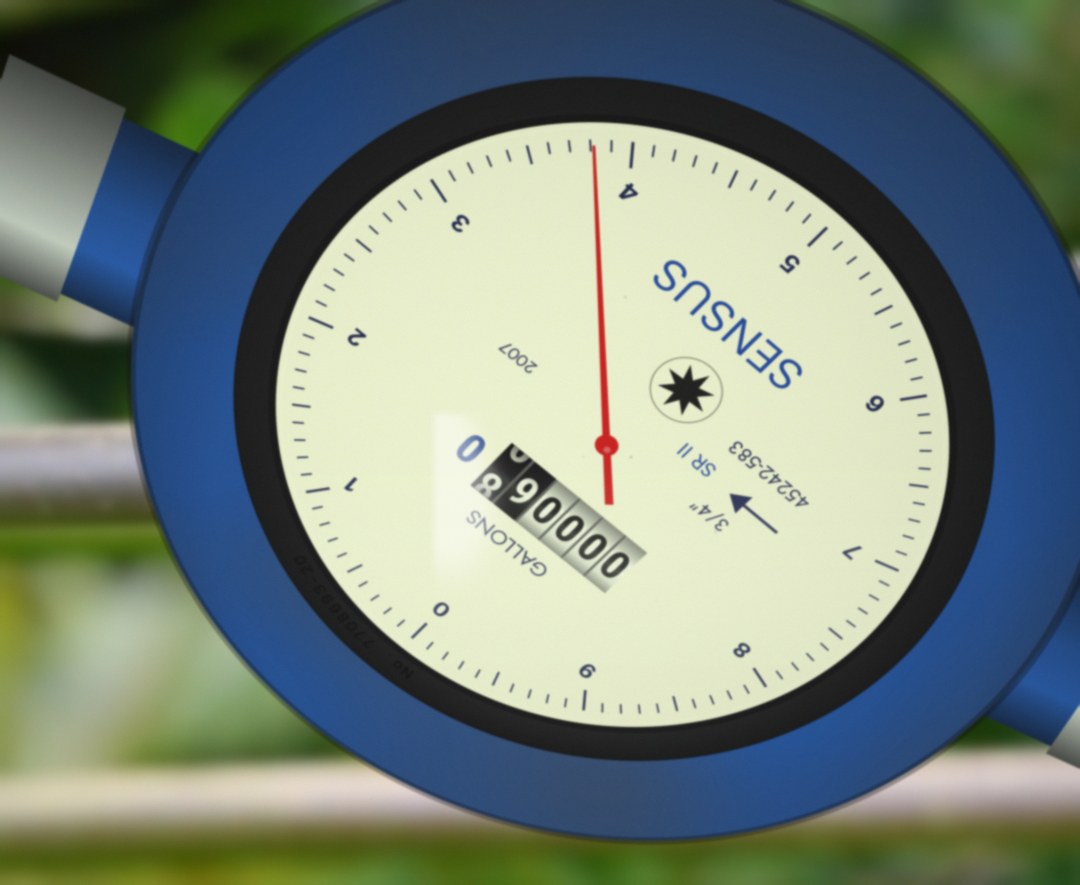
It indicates 683.8 gal
